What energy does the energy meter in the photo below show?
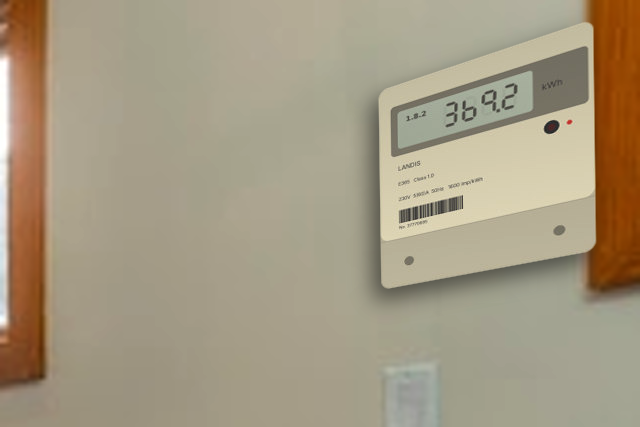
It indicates 369.2 kWh
